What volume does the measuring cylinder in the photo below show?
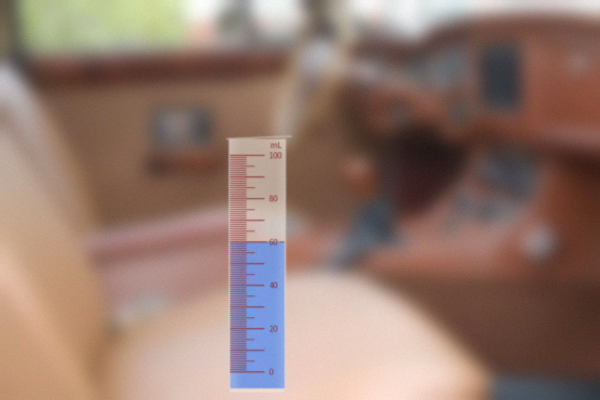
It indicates 60 mL
